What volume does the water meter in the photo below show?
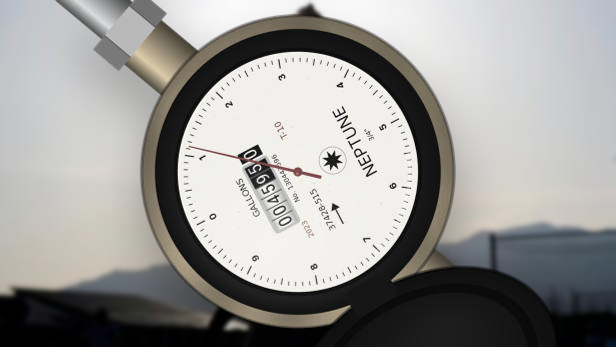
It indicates 45951.1 gal
